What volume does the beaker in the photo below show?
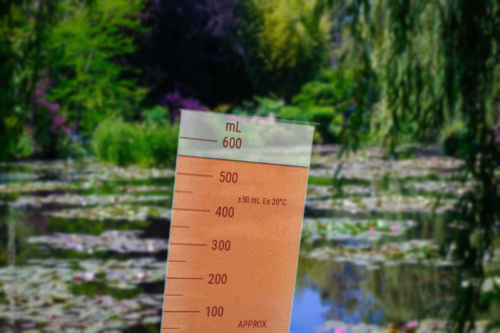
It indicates 550 mL
